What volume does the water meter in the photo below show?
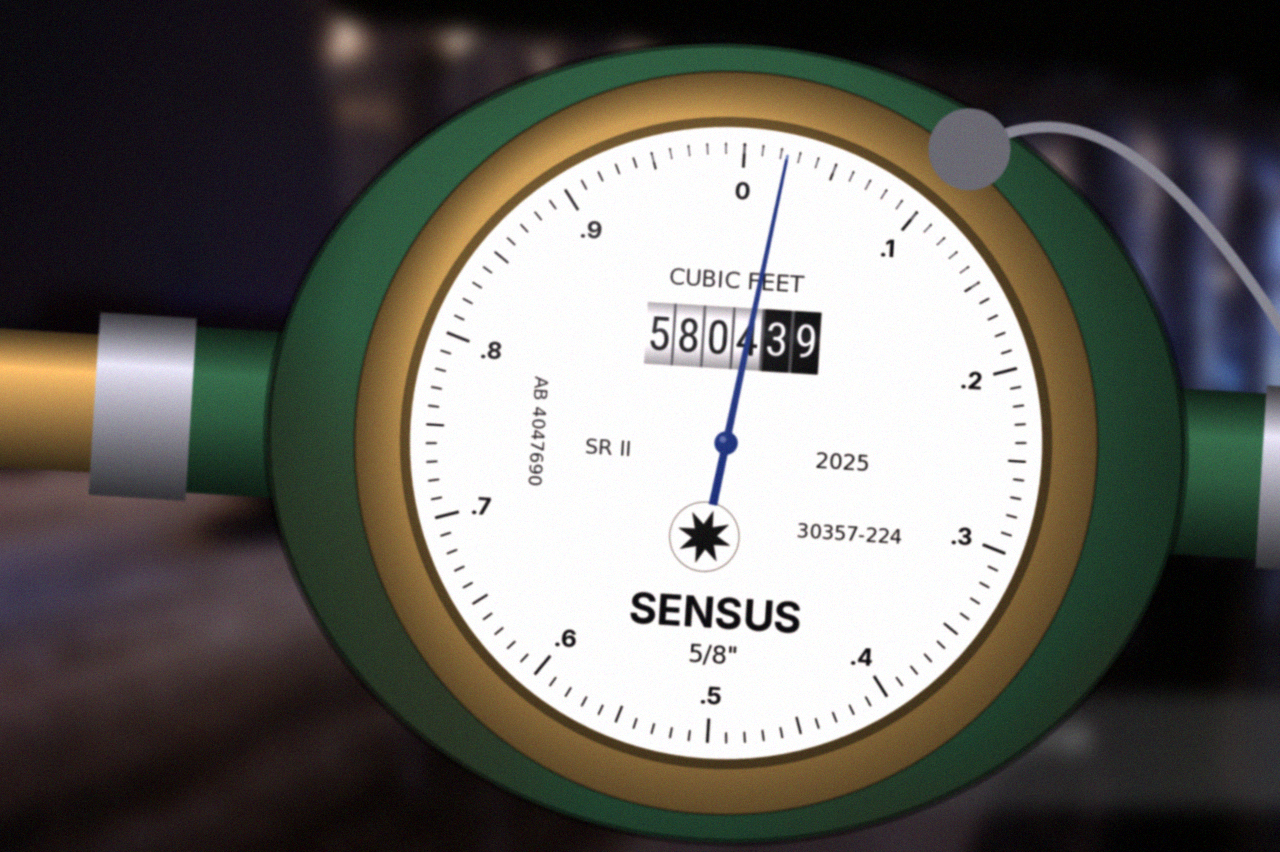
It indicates 580439.02 ft³
